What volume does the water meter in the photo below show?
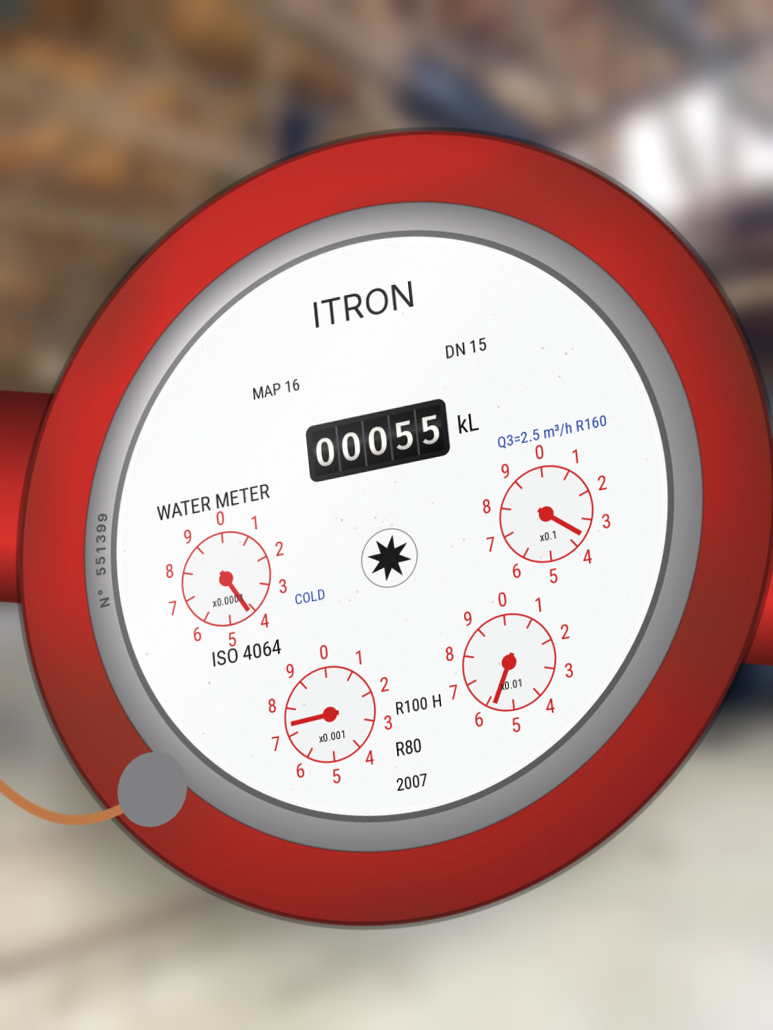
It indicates 55.3574 kL
